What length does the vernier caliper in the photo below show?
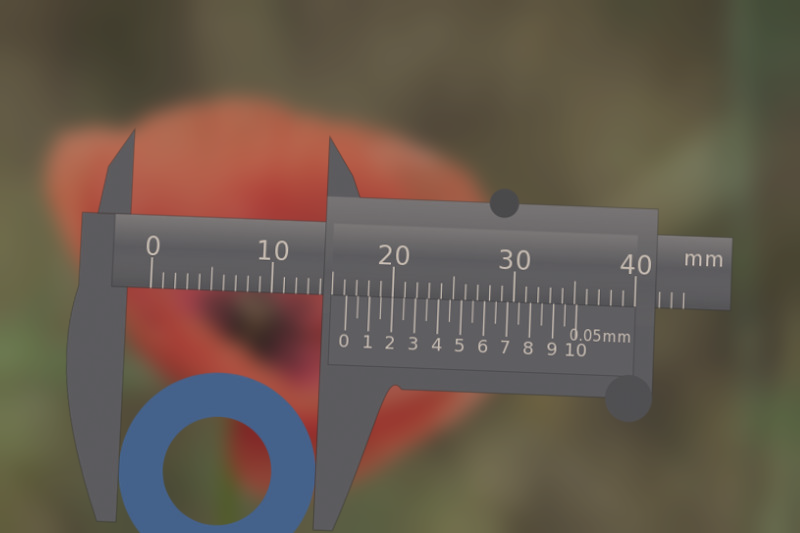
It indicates 16.2 mm
